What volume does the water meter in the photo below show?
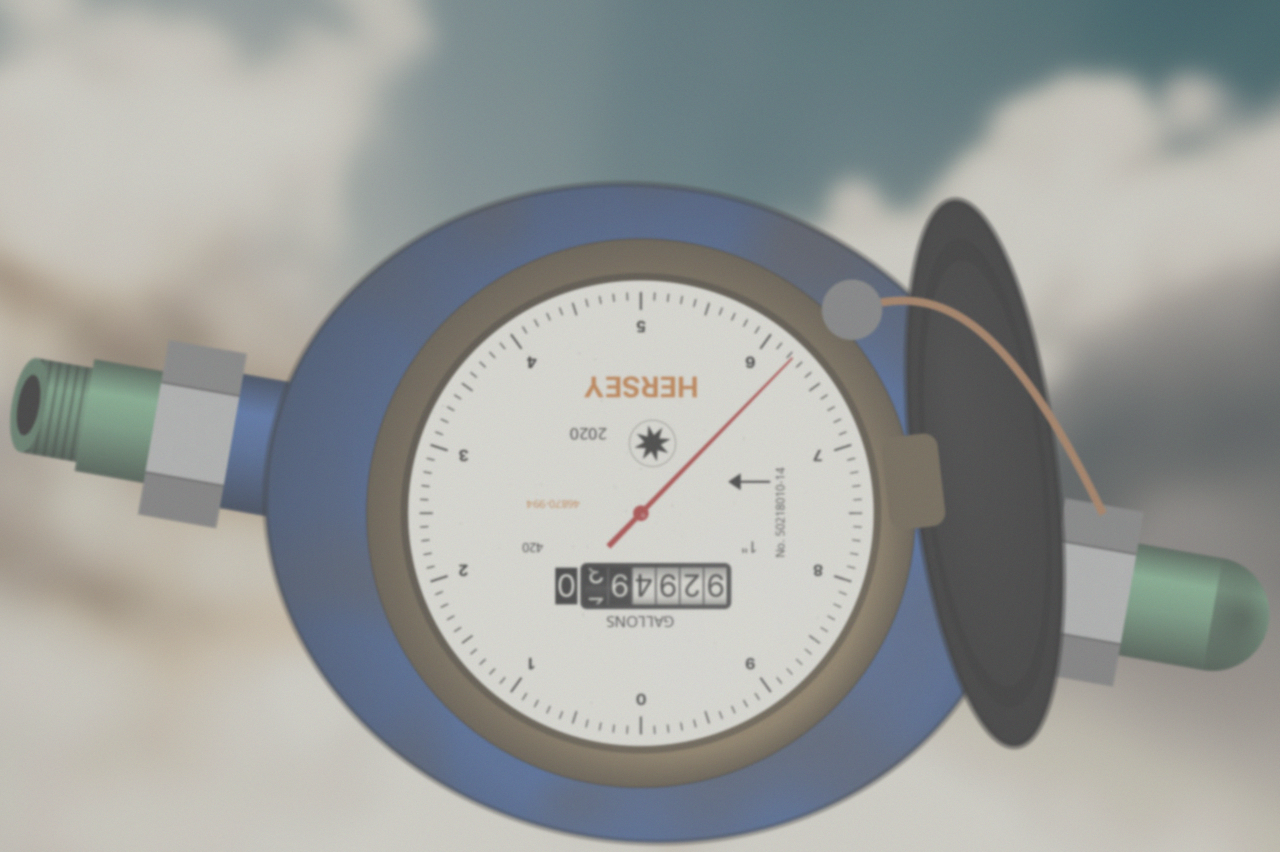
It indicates 9294926.2 gal
